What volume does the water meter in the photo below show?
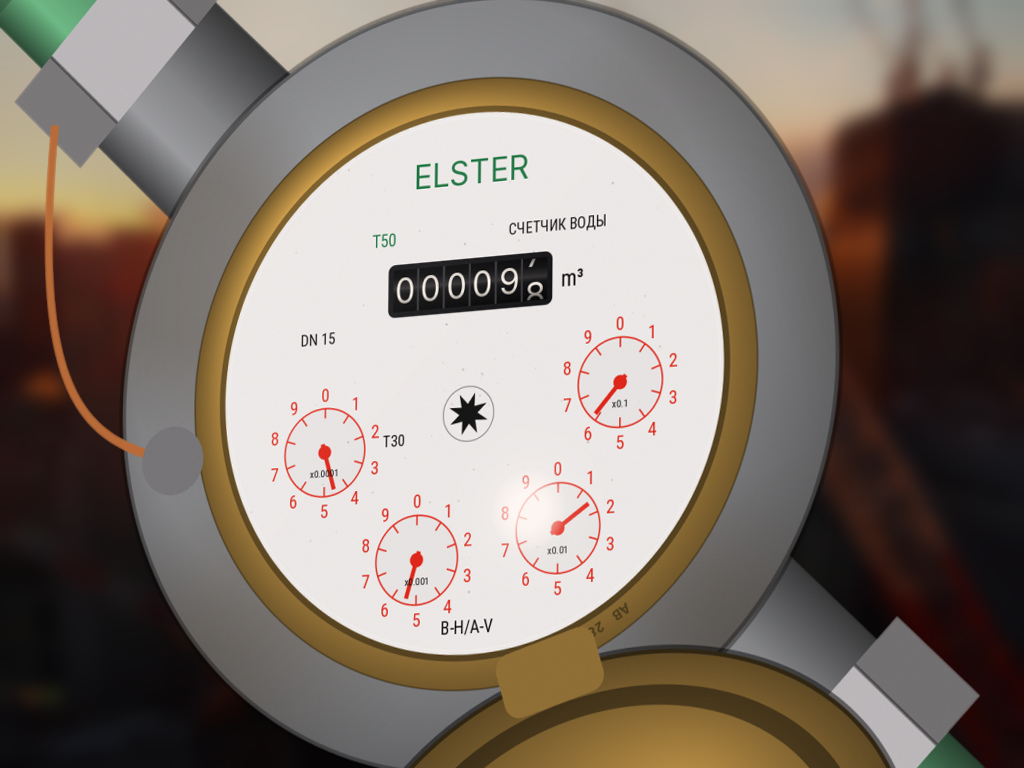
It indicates 97.6154 m³
